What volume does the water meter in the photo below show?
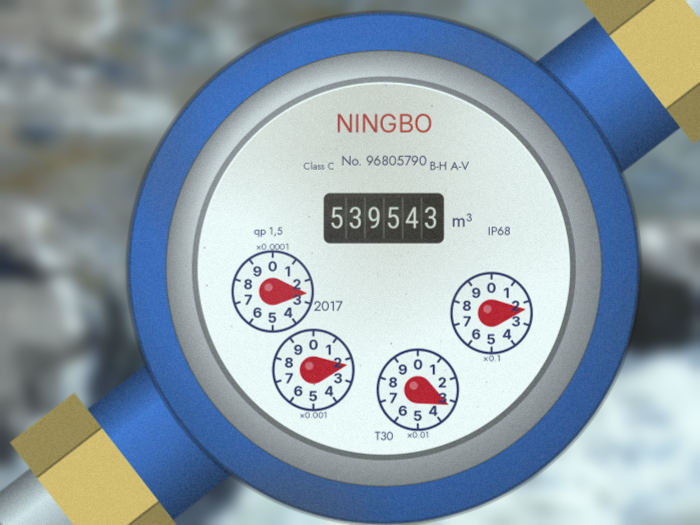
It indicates 539543.2322 m³
